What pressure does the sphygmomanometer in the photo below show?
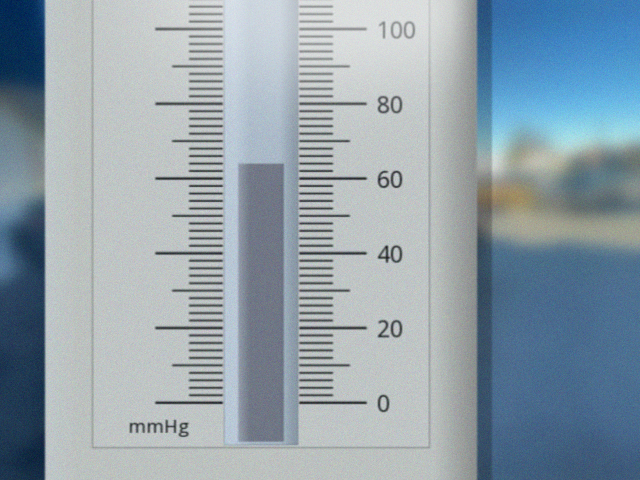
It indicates 64 mmHg
